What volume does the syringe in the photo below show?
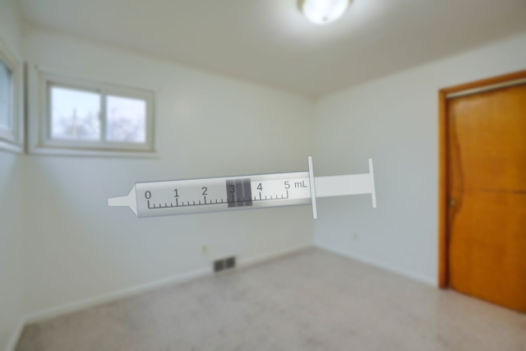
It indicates 2.8 mL
